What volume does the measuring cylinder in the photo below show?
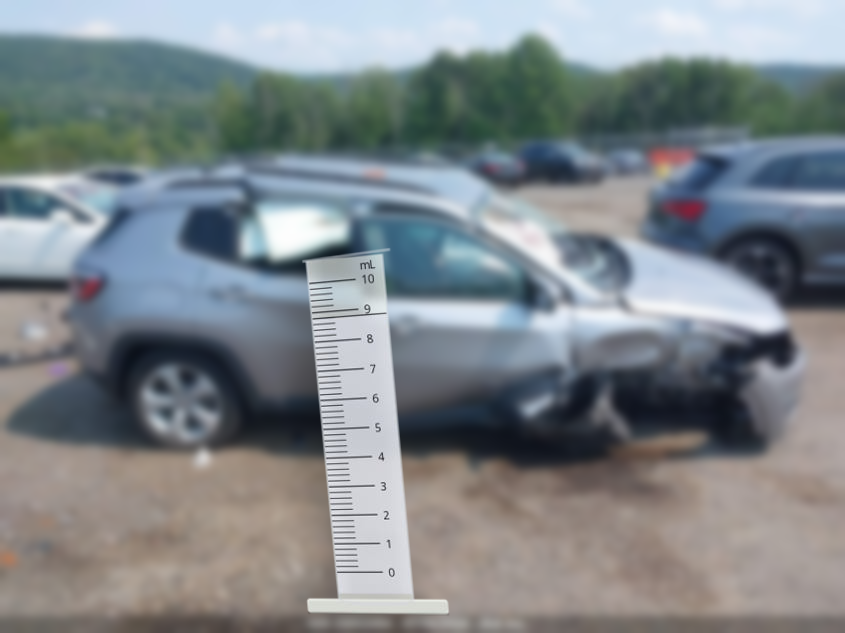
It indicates 8.8 mL
